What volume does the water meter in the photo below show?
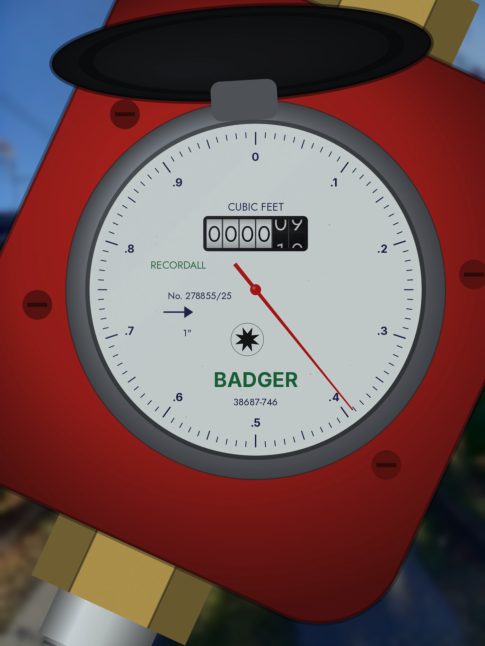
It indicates 9.39 ft³
